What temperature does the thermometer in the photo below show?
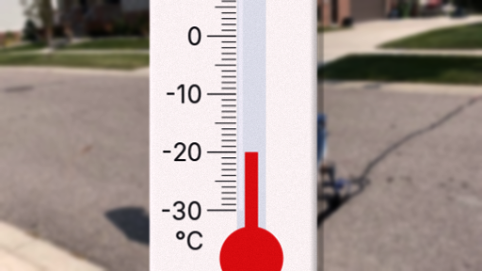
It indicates -20 °C
